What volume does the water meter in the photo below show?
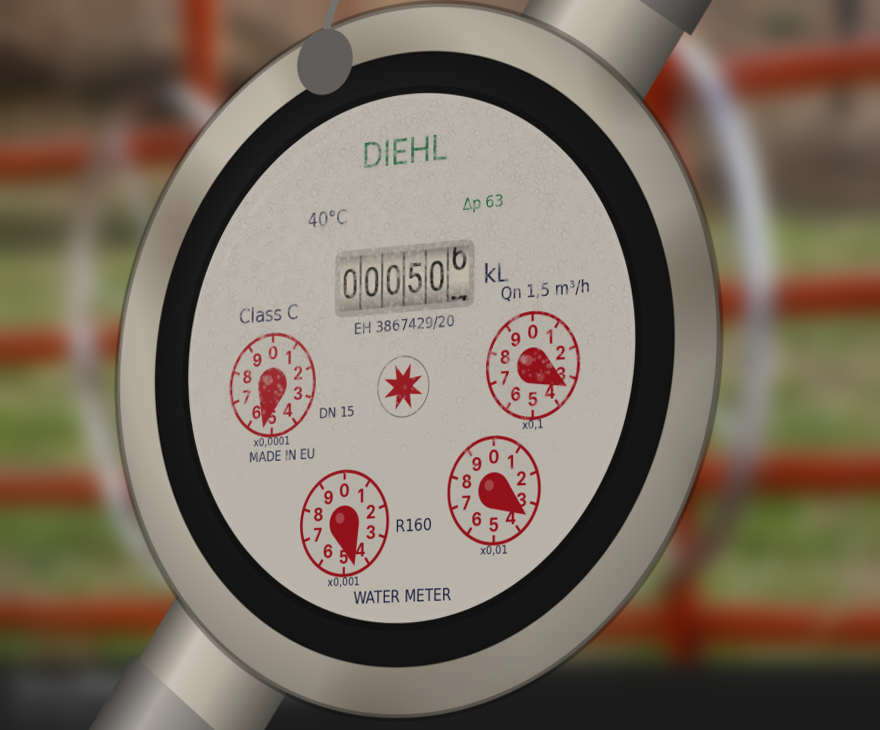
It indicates 506.3345 kL
